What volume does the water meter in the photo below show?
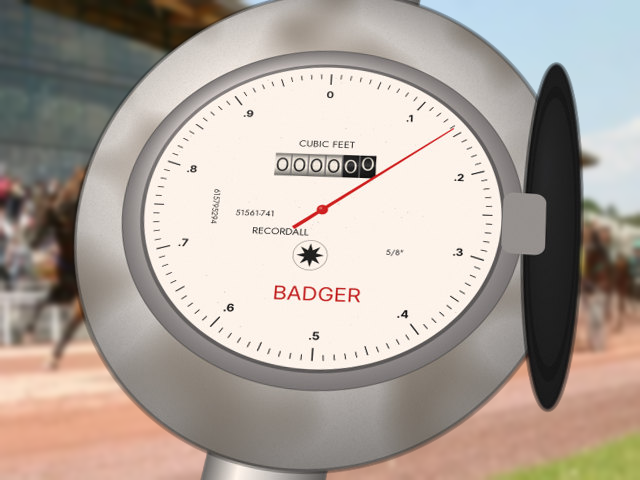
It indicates 0.14 ft³
